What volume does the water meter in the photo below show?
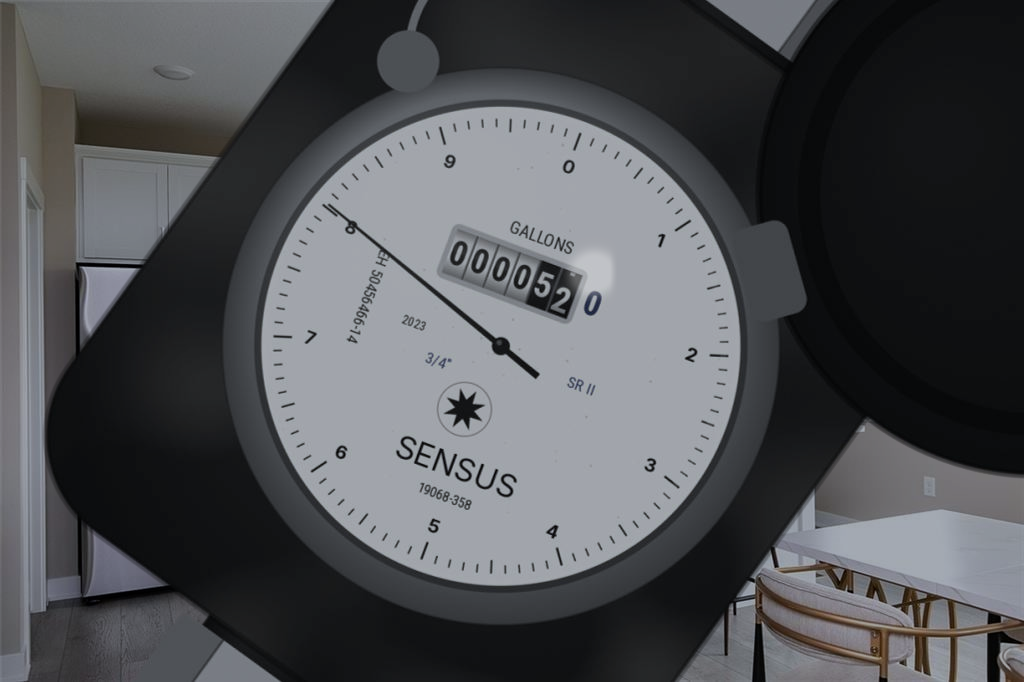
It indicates 518.0 gal
